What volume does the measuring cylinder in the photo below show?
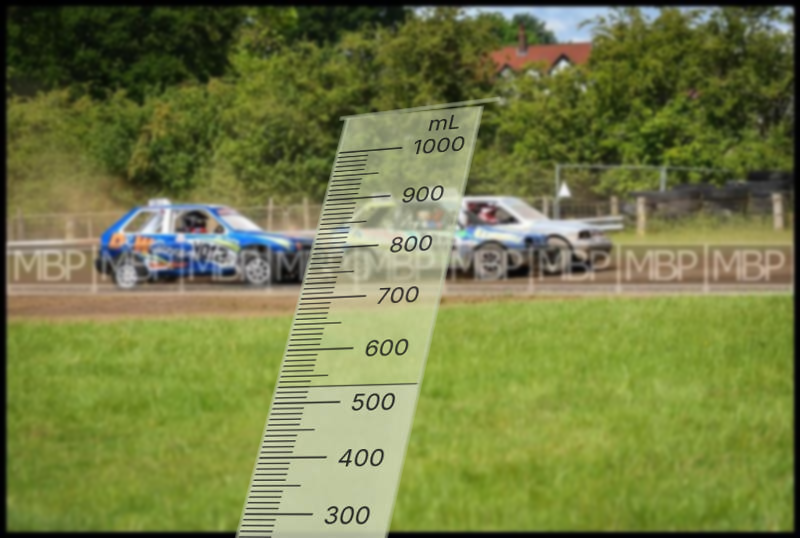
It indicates 530 mL
